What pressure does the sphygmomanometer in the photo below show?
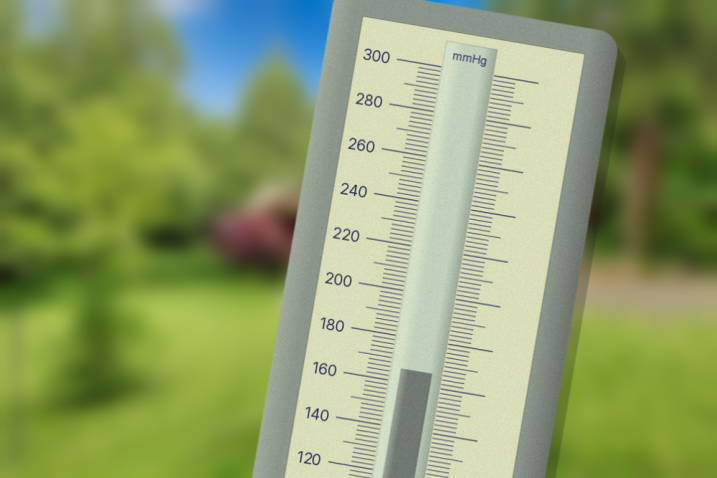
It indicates 166 mmHg
